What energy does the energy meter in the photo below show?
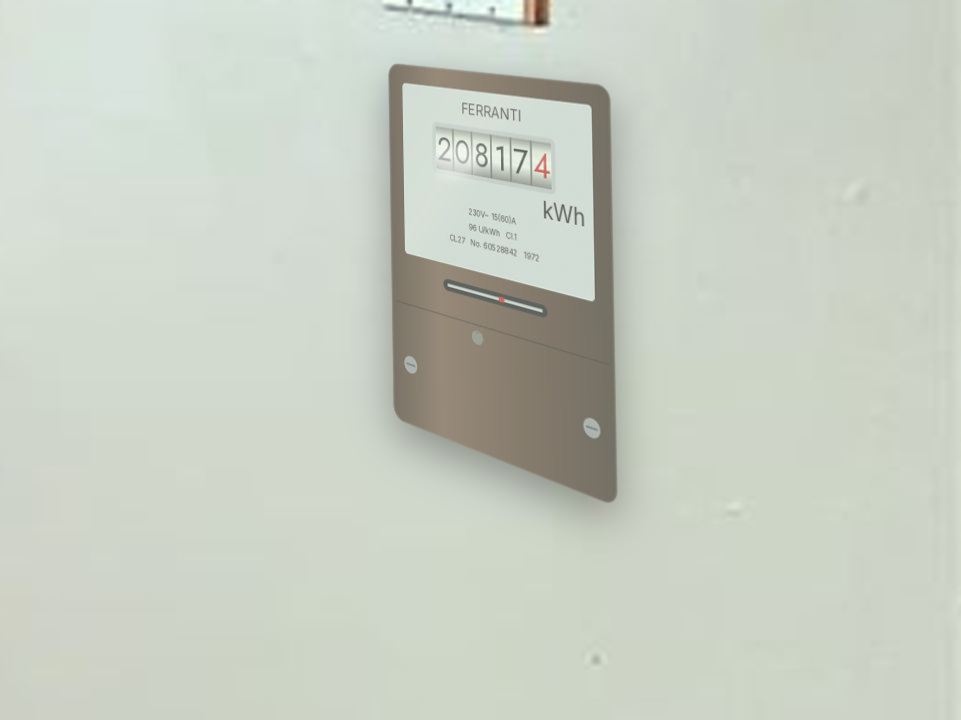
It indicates 20817.4 kWh
